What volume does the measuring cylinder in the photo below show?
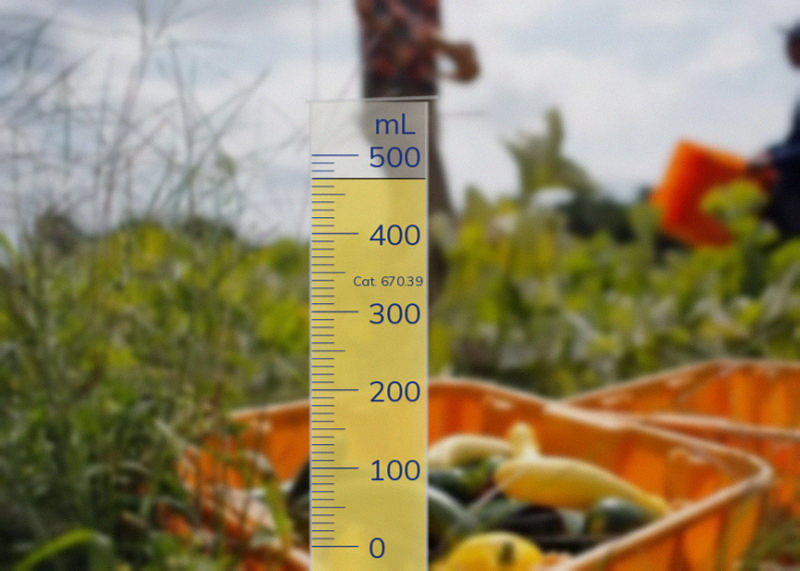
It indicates 470 mL
